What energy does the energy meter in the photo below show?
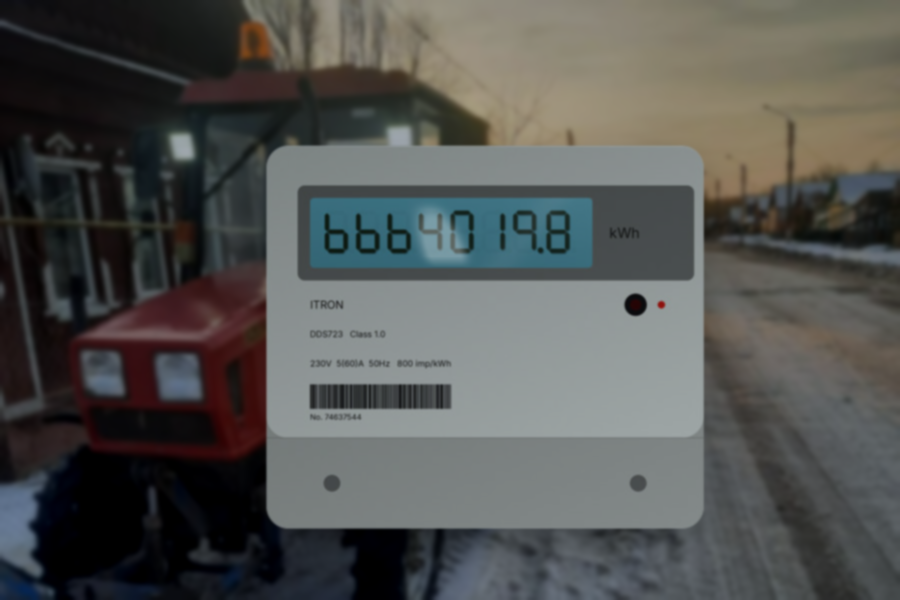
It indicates 6664019.8 kWh
